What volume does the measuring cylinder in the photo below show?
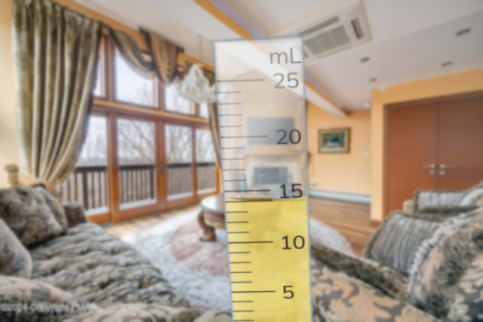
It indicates 14 mL
